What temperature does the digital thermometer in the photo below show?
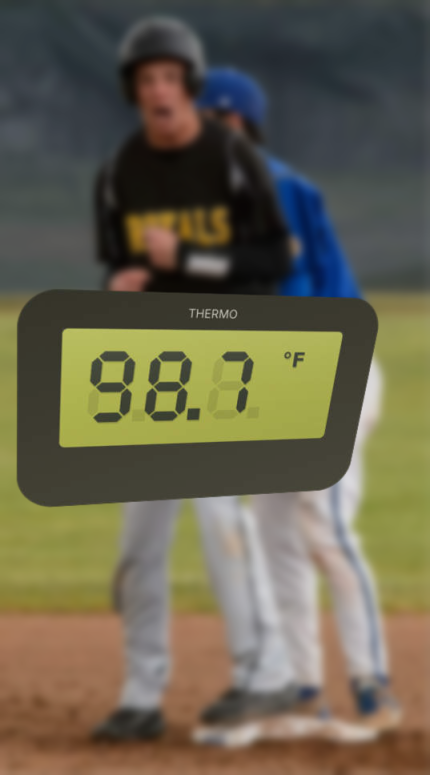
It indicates 98.7 °F
